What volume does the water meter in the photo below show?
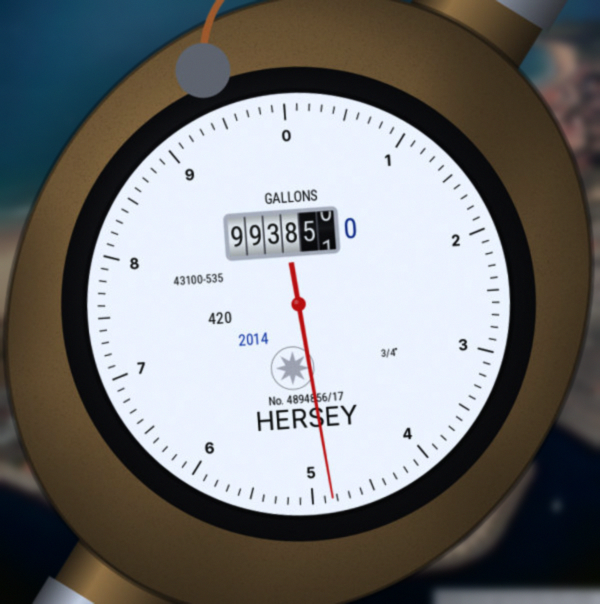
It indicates 9938504.8 gal
